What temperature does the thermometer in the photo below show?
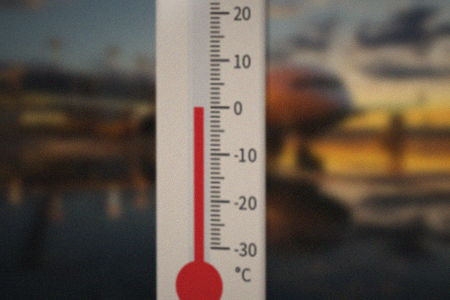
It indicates 0 °C
